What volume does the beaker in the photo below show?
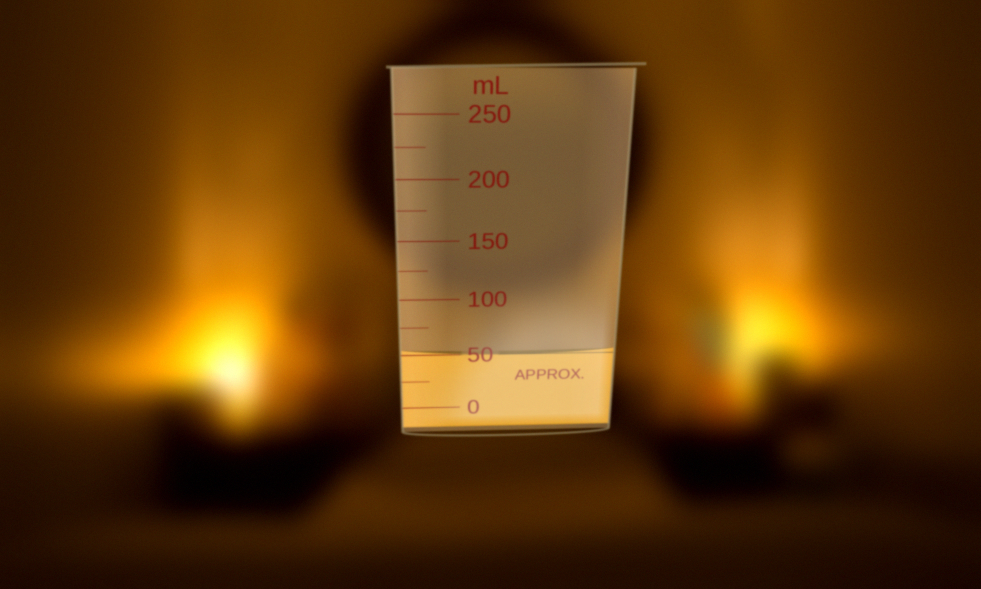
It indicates 50 mL
